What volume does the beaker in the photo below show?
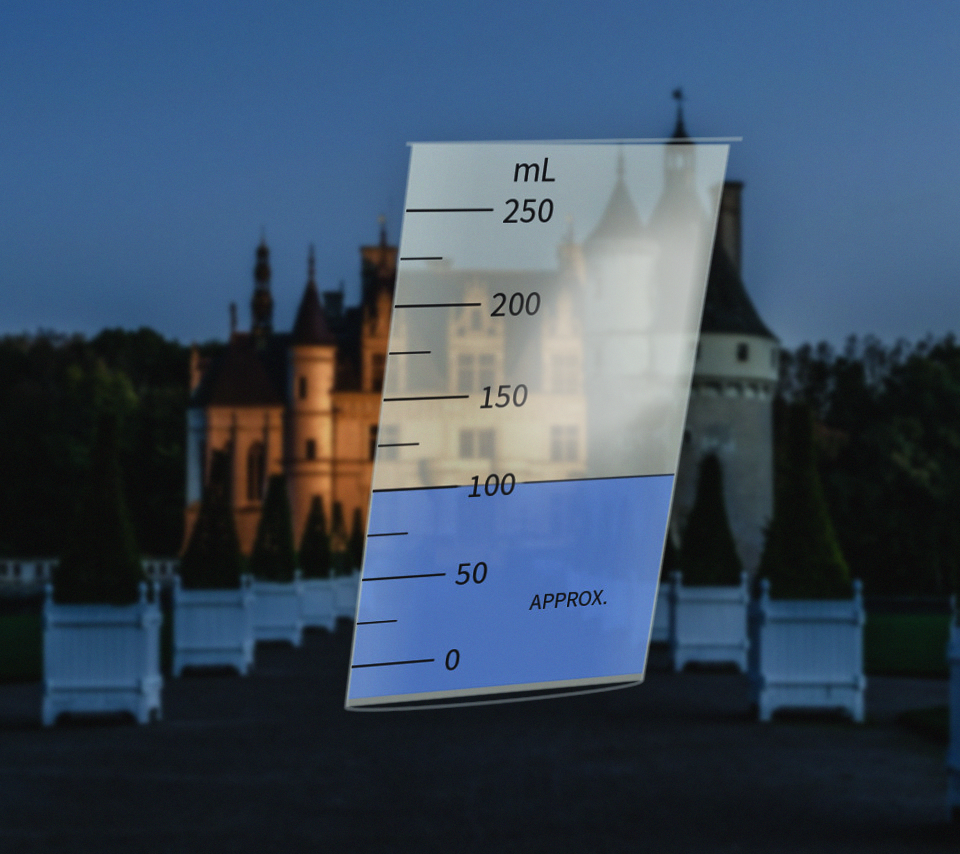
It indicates 100 mL
